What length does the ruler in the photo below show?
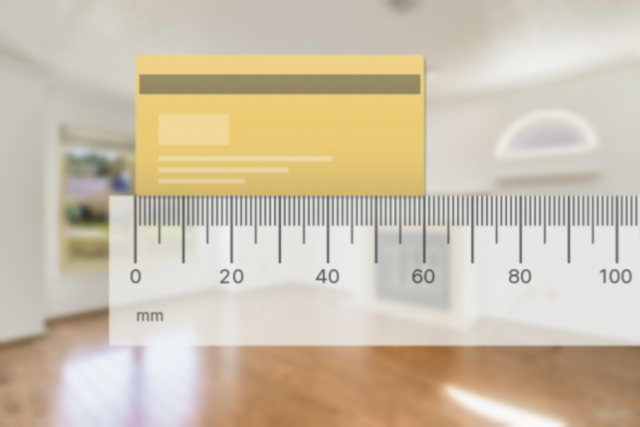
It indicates 60 mm
